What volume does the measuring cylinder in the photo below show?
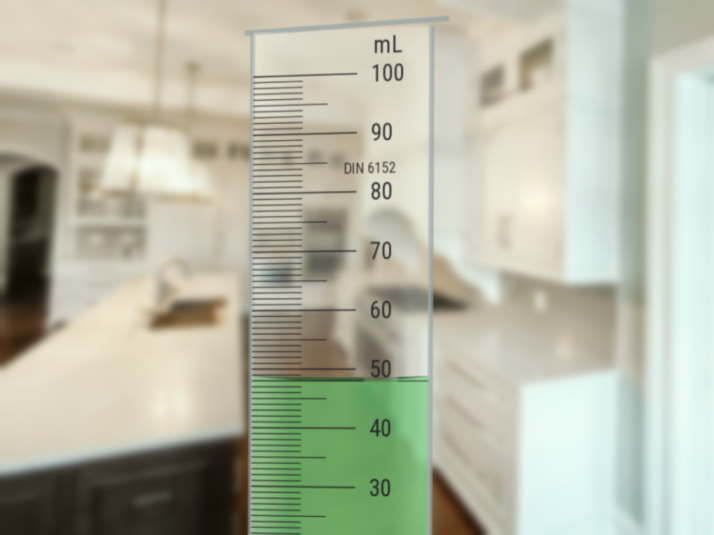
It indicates 48 mL
